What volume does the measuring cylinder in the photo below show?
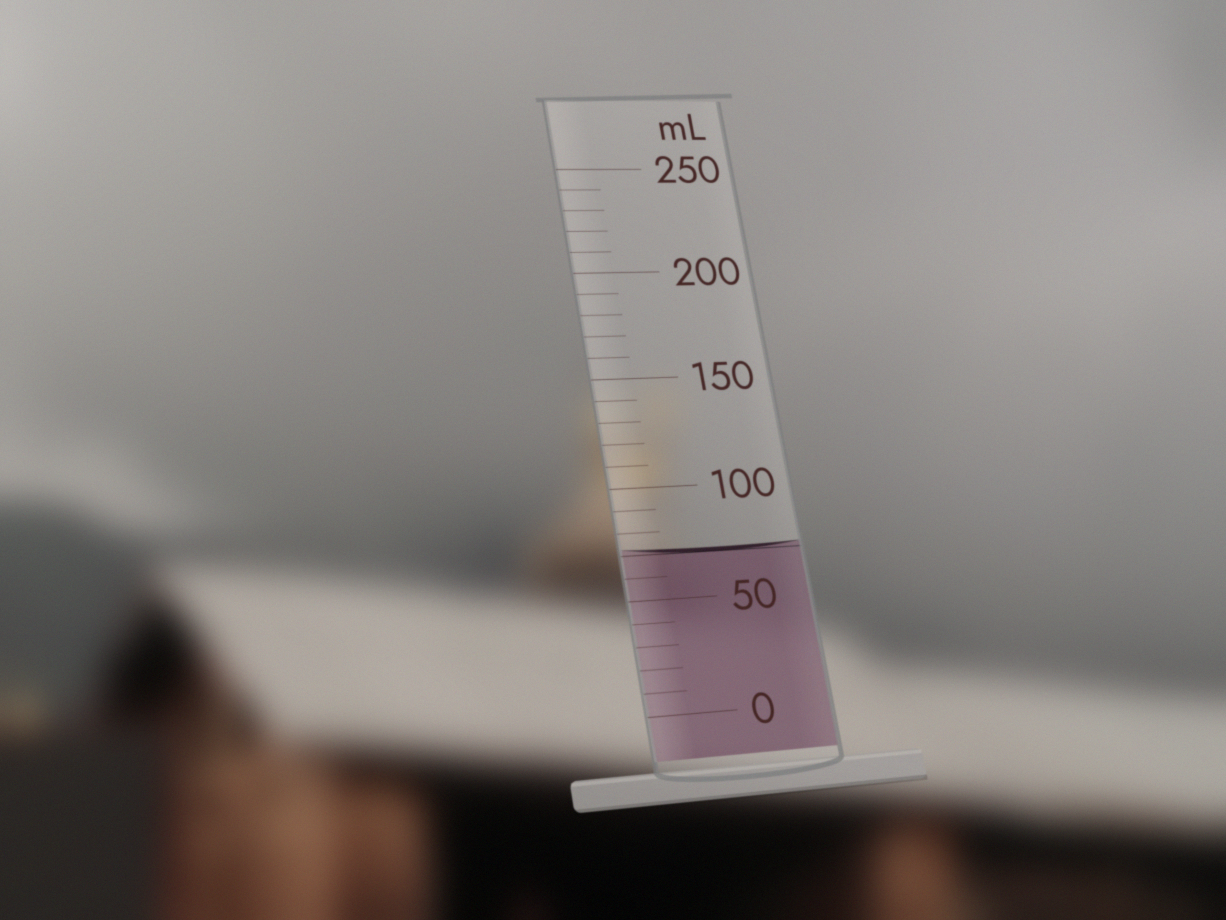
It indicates 70 mL
